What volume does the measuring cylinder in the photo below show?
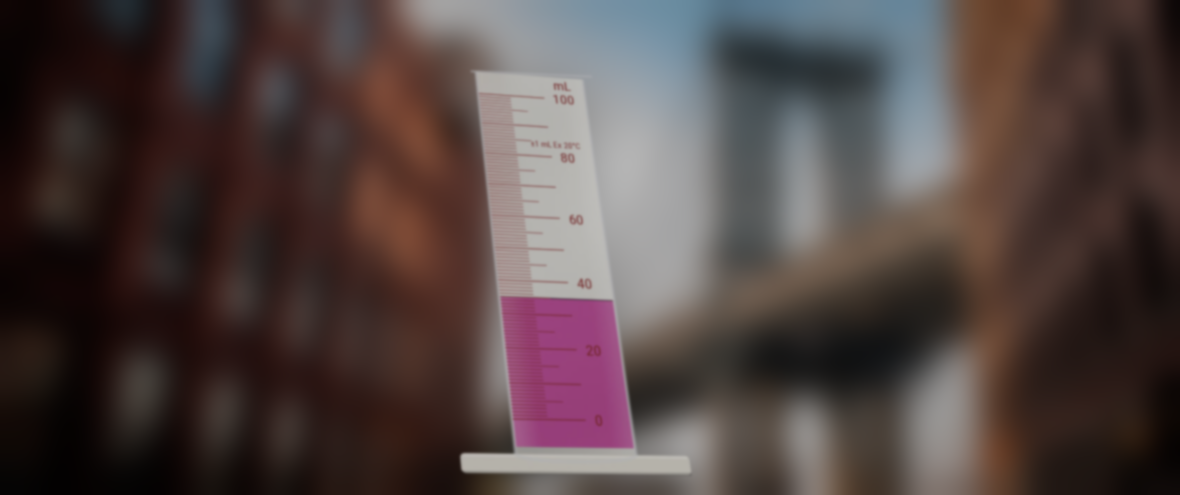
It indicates 35 mL
